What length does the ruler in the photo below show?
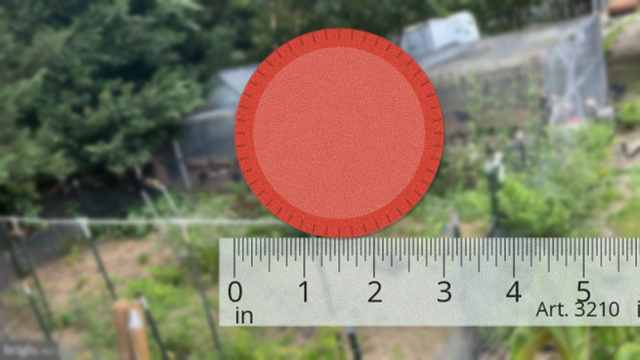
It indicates 3 in
